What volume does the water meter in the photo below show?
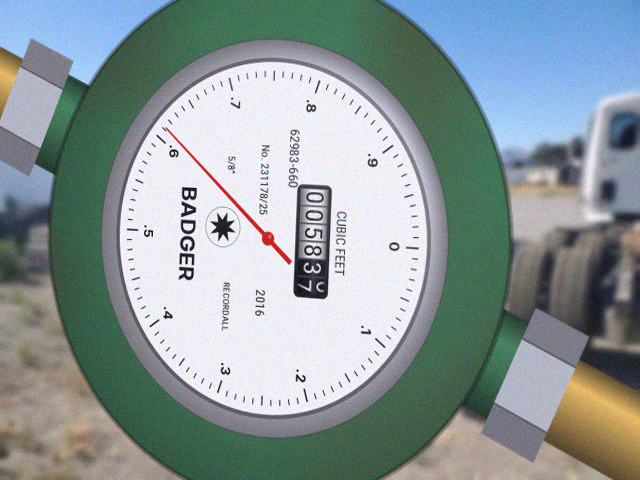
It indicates 5836.61 ft³
